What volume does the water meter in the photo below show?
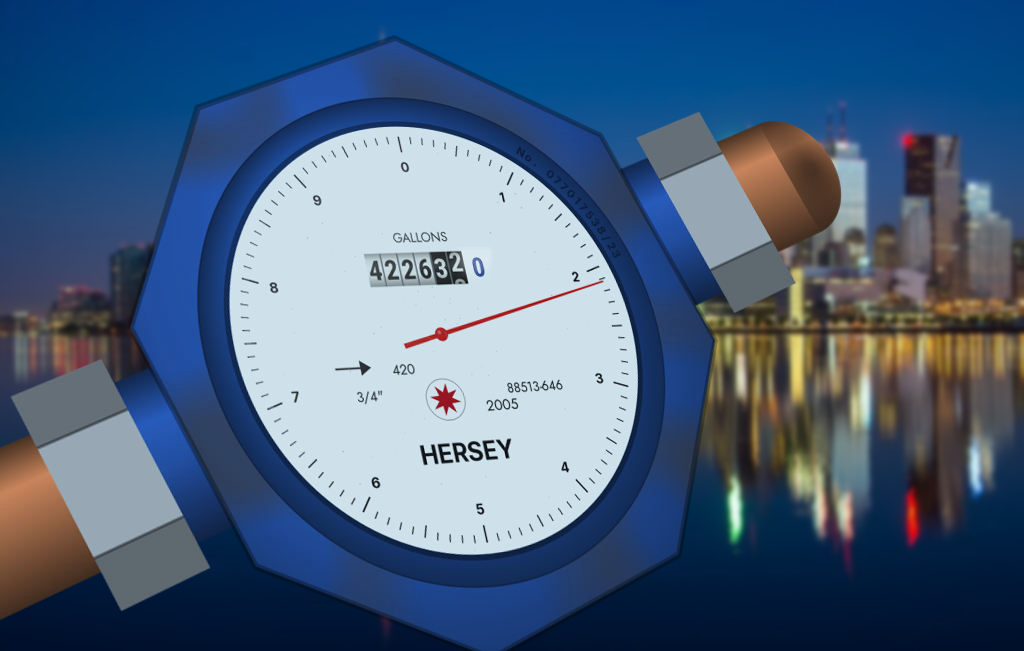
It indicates 4226322.1 gal
